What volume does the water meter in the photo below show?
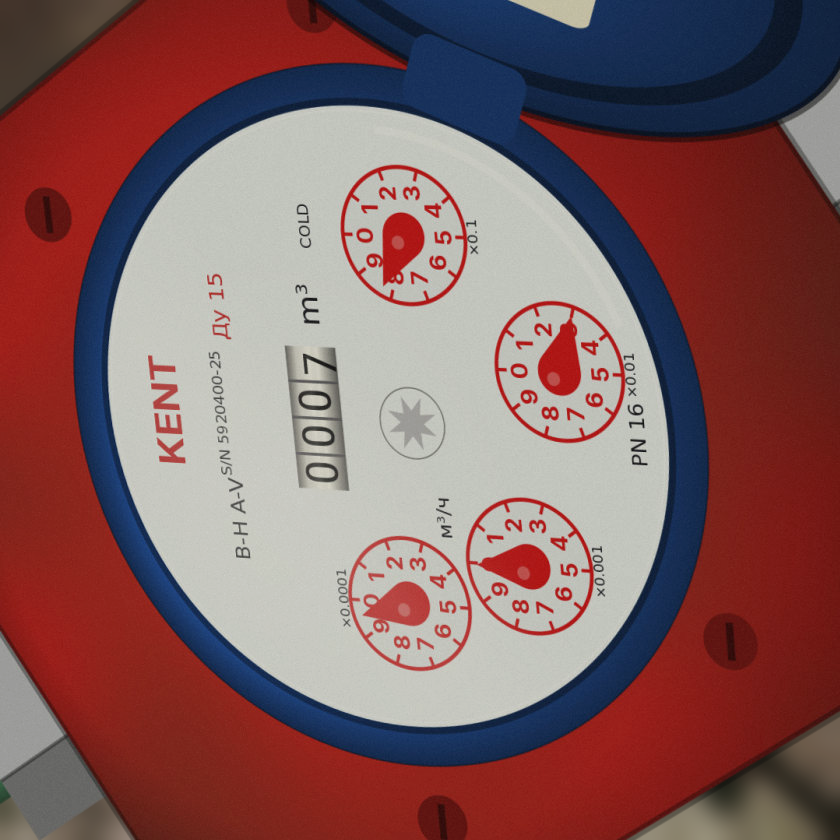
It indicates 6.8299 m³
